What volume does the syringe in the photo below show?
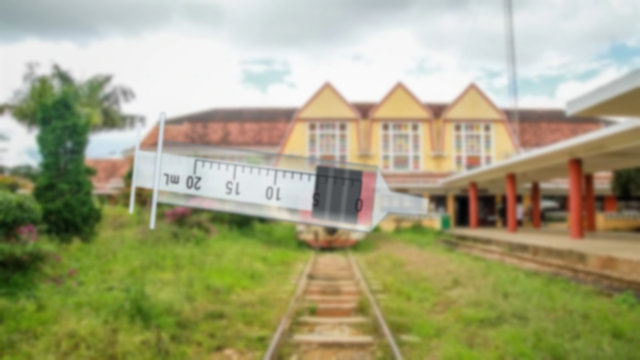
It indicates 0 mL
